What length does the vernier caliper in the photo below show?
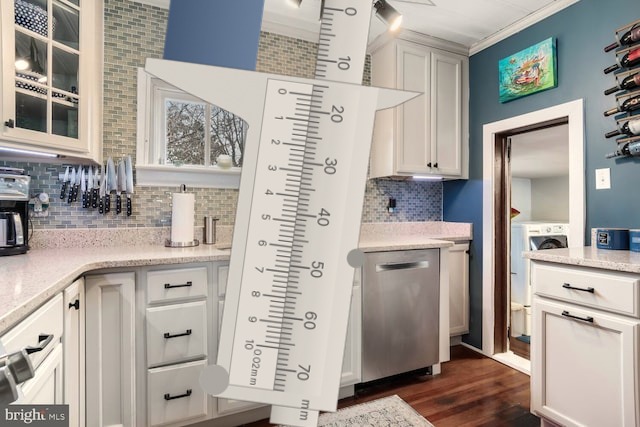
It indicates 17.0 mm
